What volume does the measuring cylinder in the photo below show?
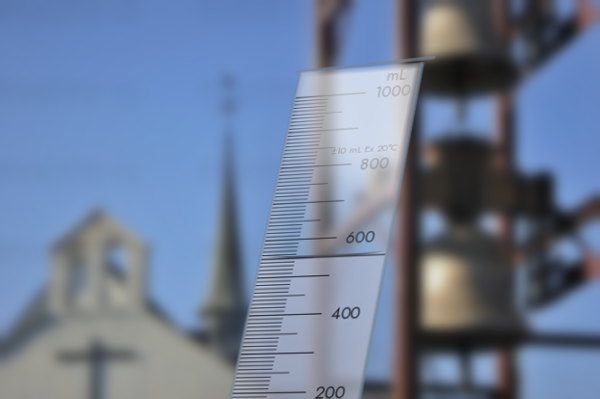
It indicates 550 mL
